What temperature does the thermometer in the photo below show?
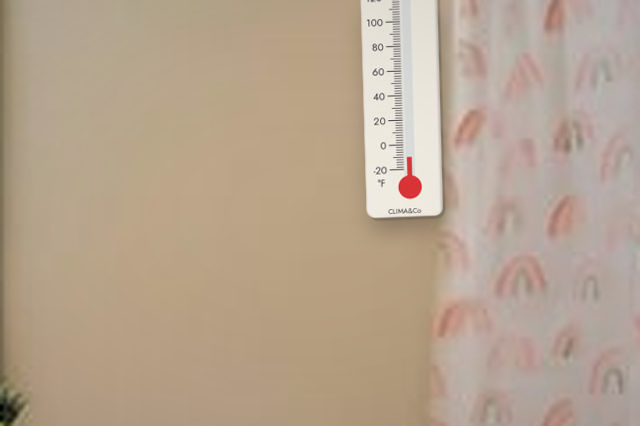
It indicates -10 °F
